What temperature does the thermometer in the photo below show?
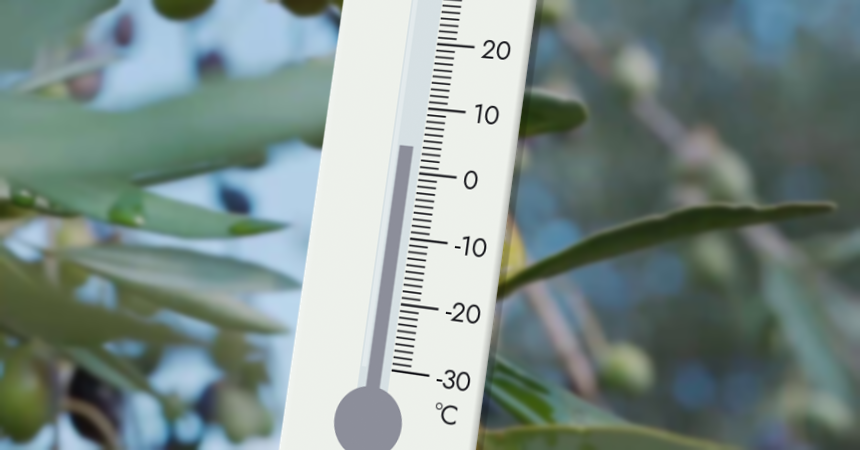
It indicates 4 °C
